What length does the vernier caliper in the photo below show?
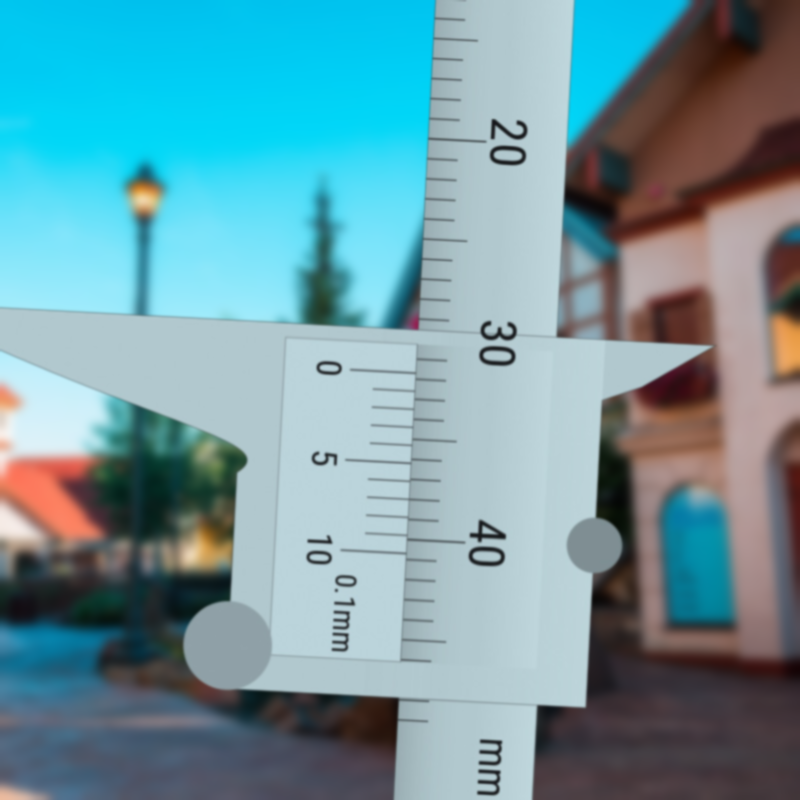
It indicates 31.7 mm
